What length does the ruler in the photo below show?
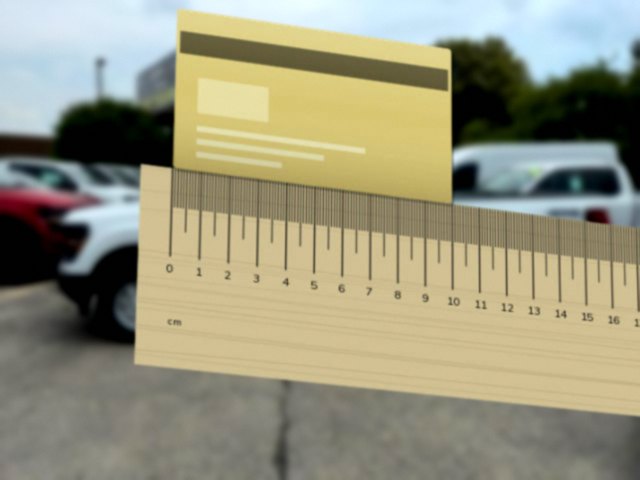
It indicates 10 cm
